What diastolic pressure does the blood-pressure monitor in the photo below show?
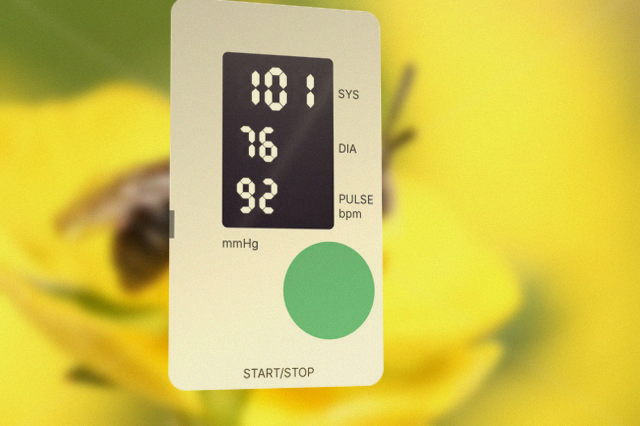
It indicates 76 mmHg
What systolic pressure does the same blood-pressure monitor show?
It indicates 101 mmHg
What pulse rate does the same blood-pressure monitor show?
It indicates 92 bpm
